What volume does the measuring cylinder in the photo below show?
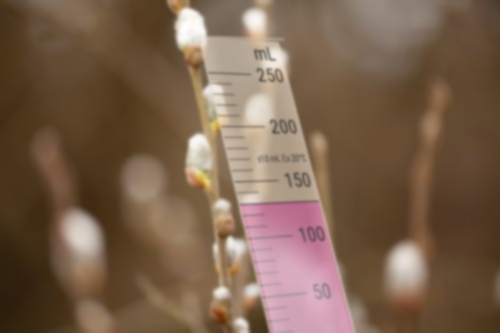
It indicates 130 mL
